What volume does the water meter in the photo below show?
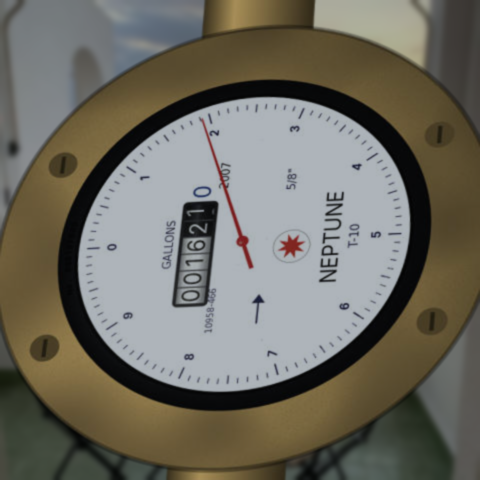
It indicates 16211.9 gal
